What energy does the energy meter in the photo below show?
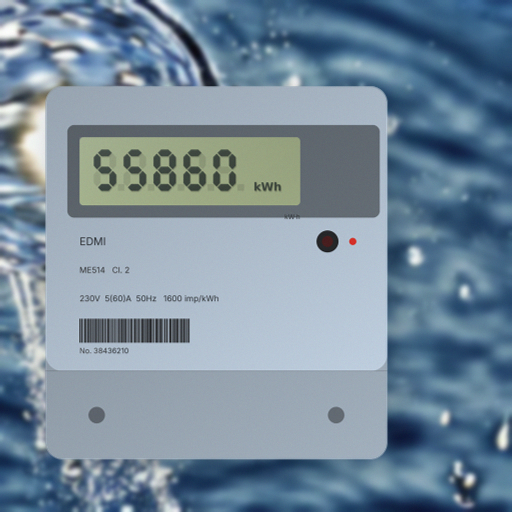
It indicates 55860 kWh
